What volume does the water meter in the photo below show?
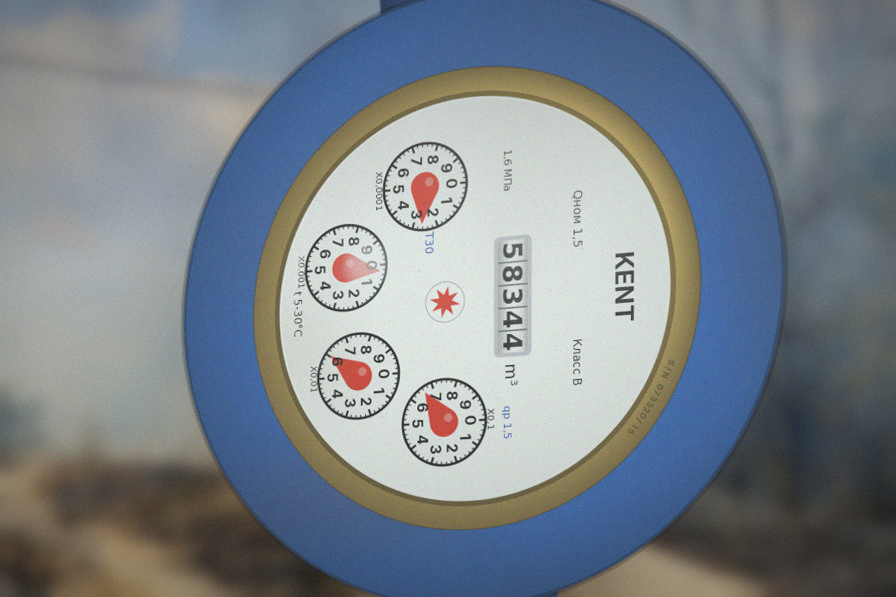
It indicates 58344.6602 m³
